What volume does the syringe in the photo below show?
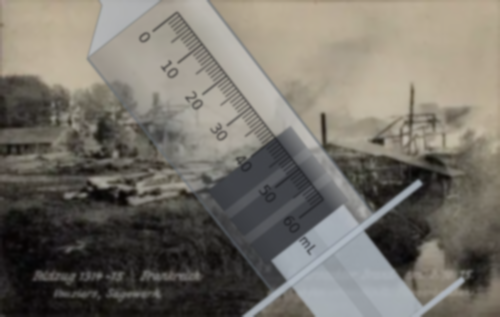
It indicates 40 mL
